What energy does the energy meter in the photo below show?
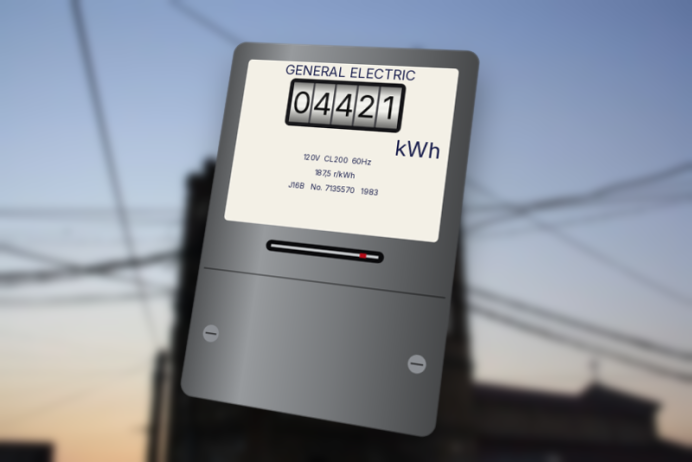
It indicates 4421 kWh
